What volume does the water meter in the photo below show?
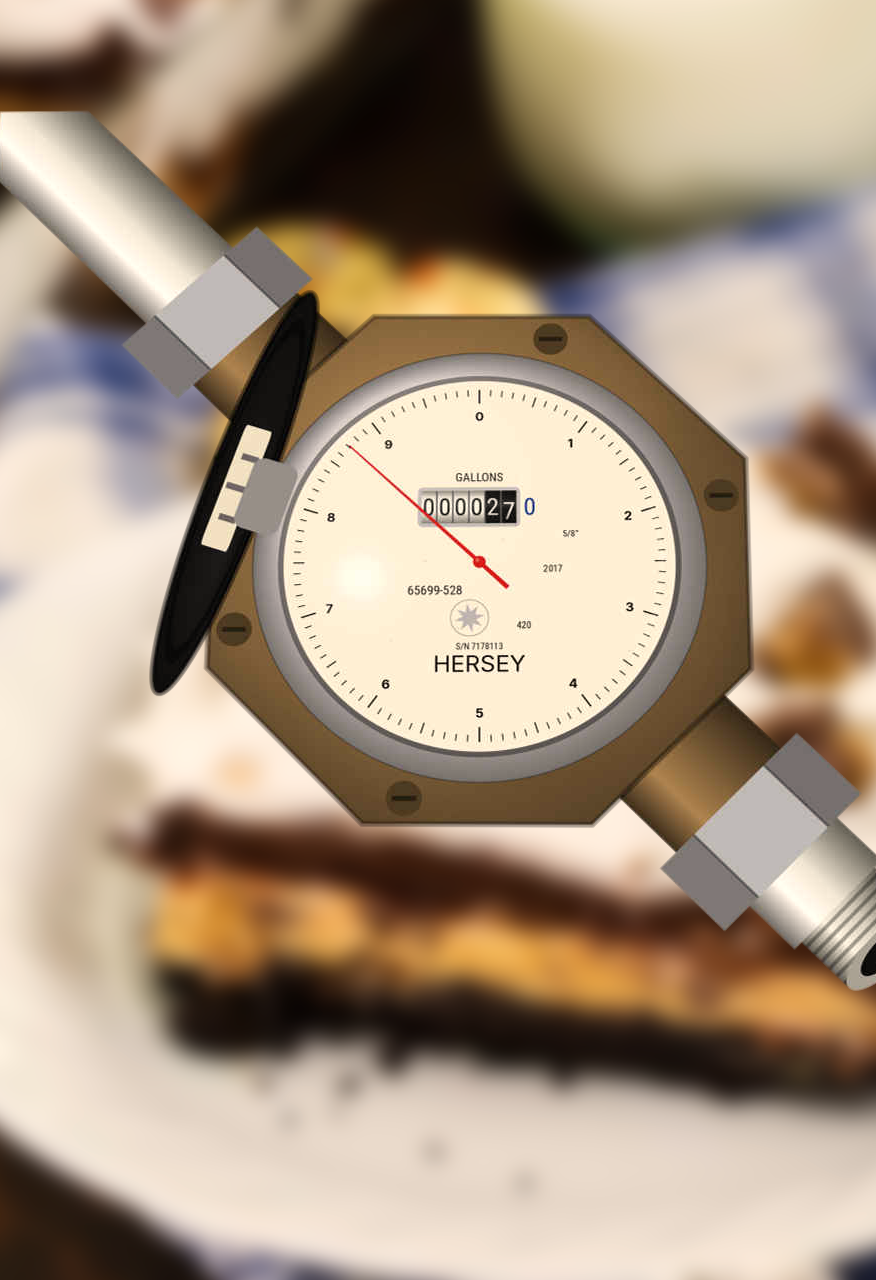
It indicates 268.7 gal
